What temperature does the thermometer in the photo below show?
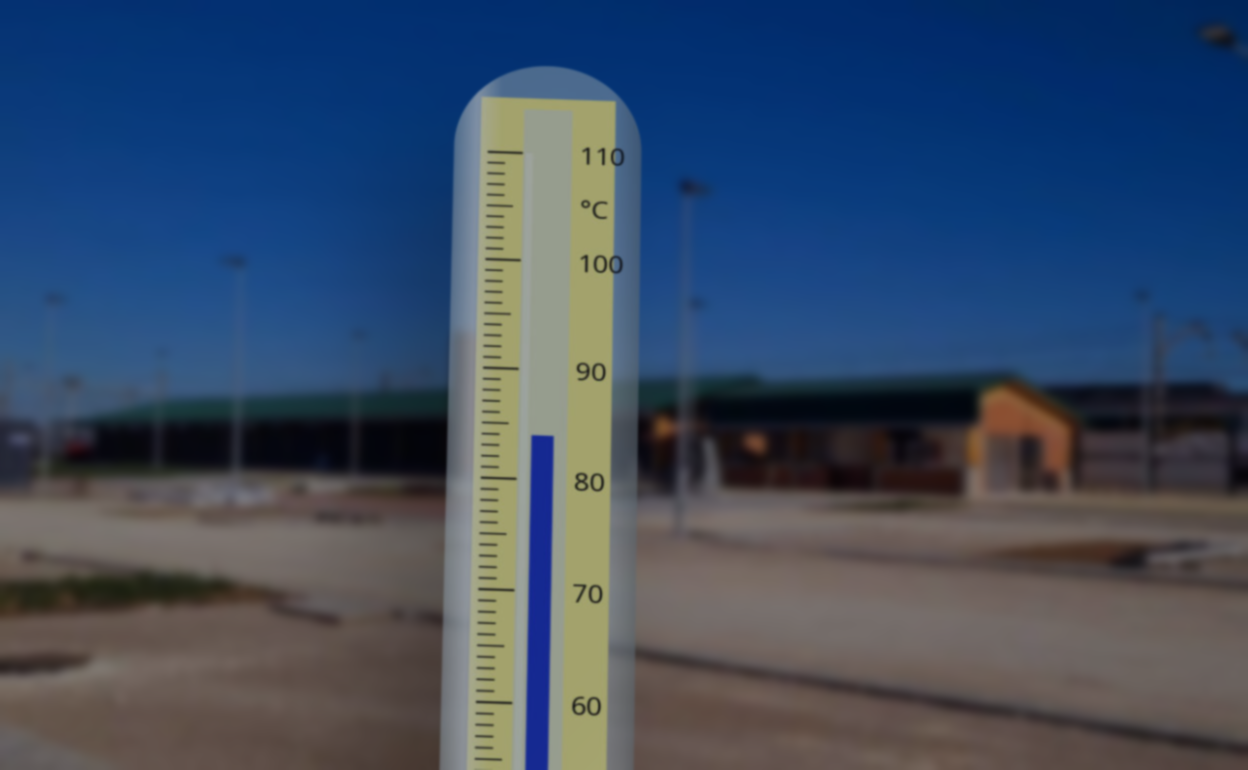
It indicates 84 °C
